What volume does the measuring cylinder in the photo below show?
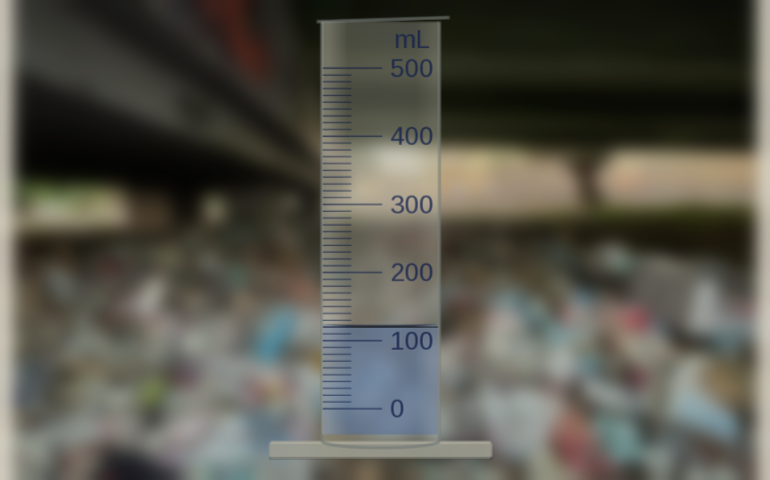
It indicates 120 mL
